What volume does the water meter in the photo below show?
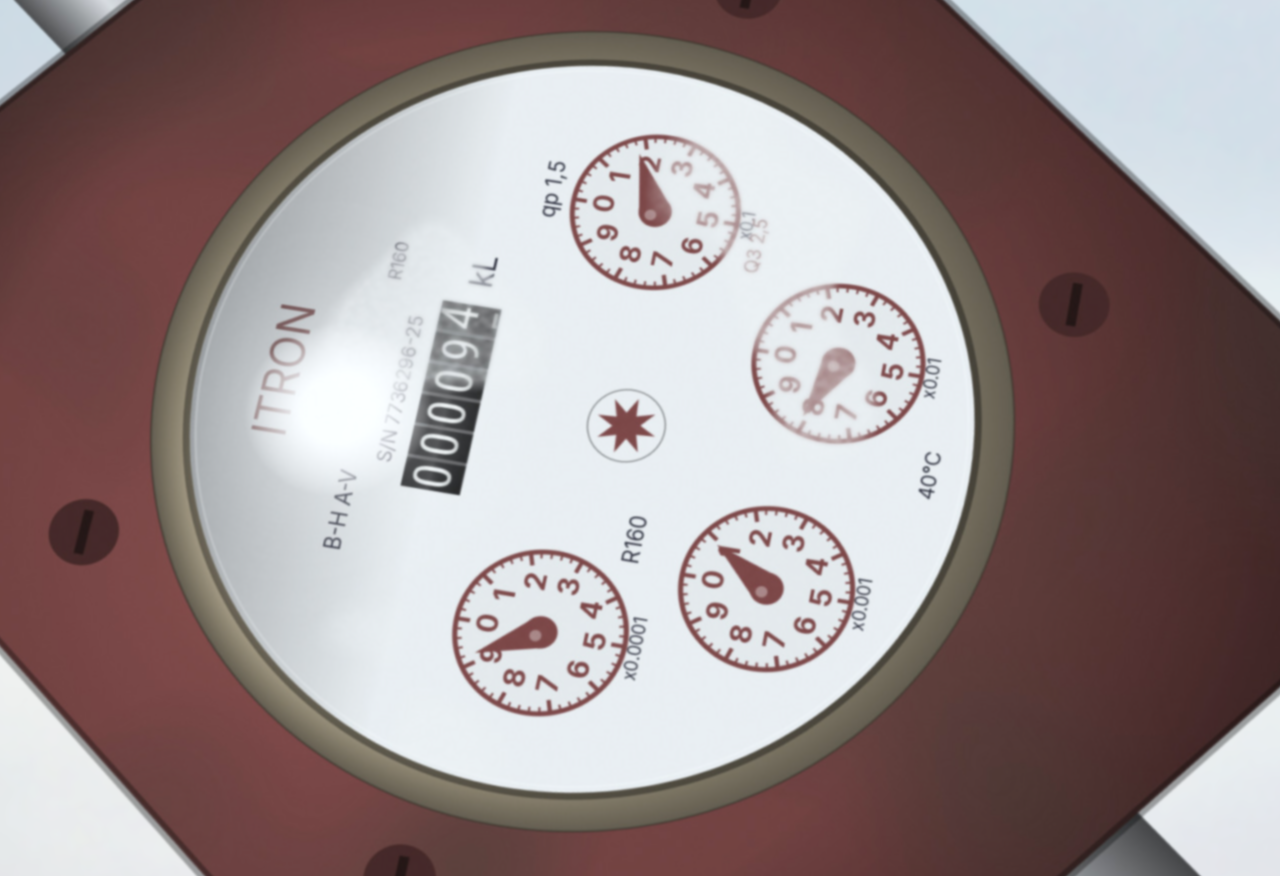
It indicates 94.1809 kL
